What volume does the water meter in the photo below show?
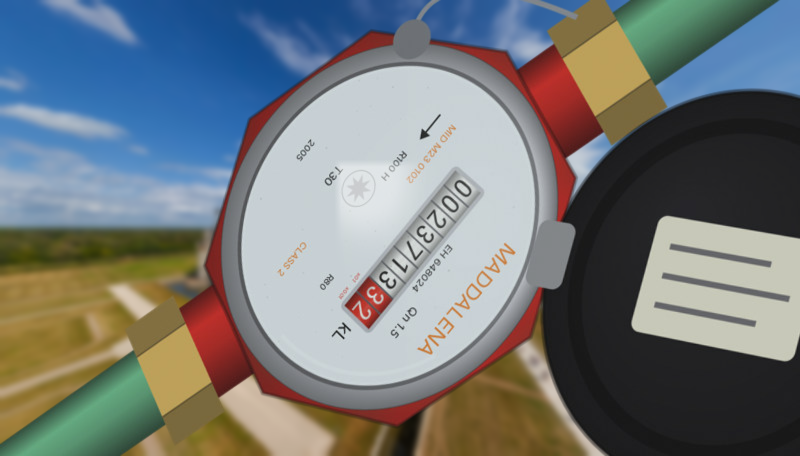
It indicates 23713.32 kL
